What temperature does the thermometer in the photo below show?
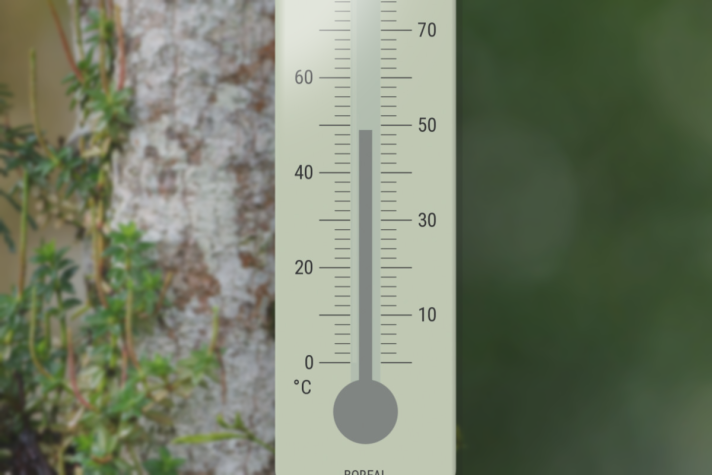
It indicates 49 °C
